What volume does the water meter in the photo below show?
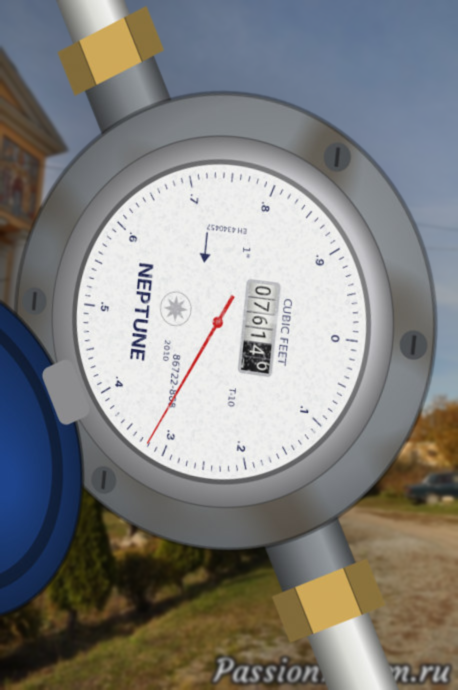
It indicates 76146.32 ft³
